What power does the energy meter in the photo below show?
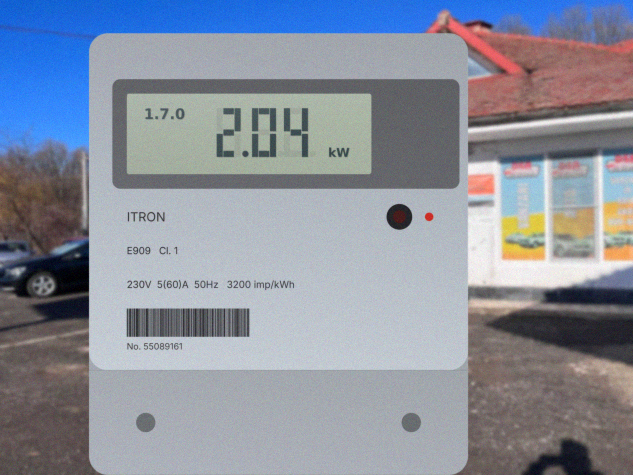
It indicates 2.04 kW
